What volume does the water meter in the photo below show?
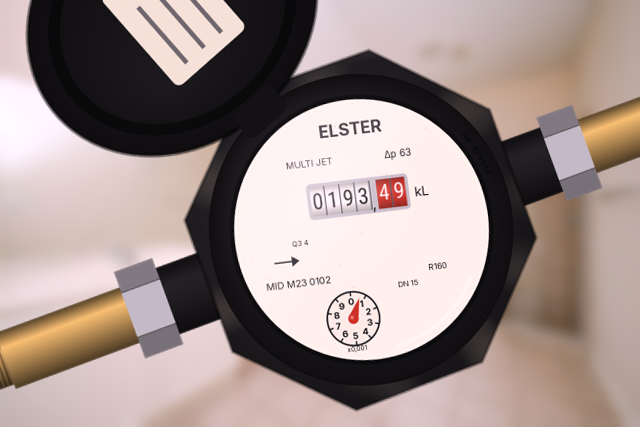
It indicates 193.490 kL
